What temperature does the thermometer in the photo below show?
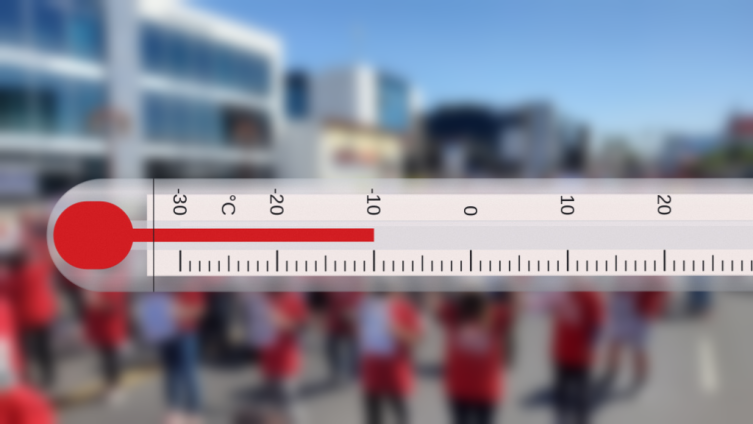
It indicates -10 °C
